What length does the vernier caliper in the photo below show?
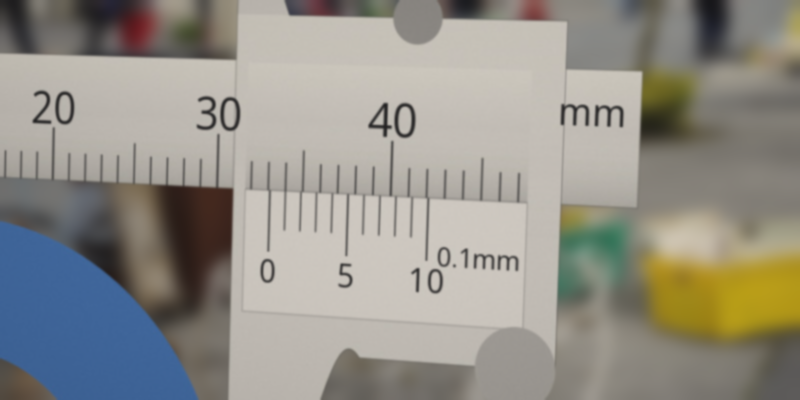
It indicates 33.1 mm
